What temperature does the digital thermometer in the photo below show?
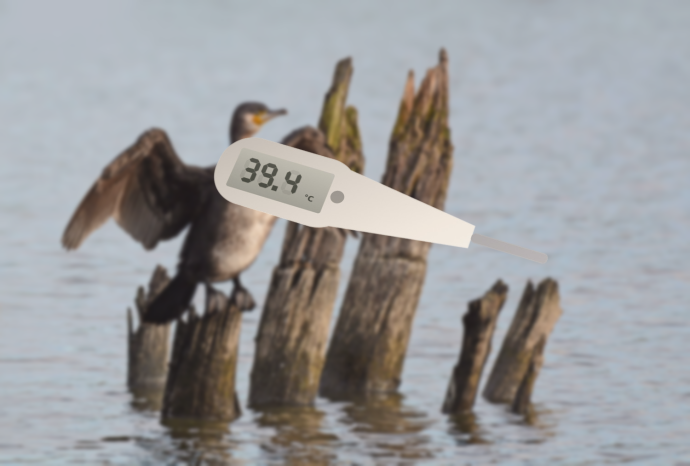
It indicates 39.4 °C
